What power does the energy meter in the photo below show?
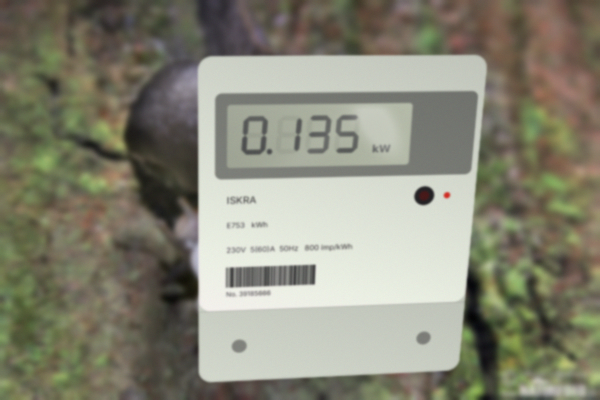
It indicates 0.135 kW
